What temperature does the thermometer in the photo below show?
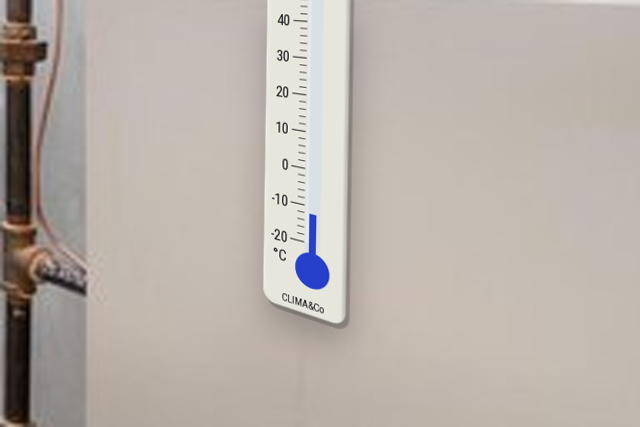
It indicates -12 °C
